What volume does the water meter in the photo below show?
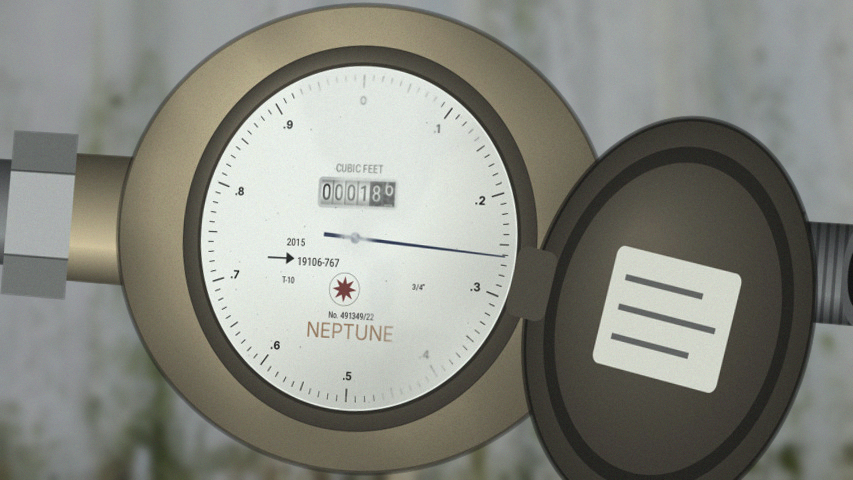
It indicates 186.26 ft³
